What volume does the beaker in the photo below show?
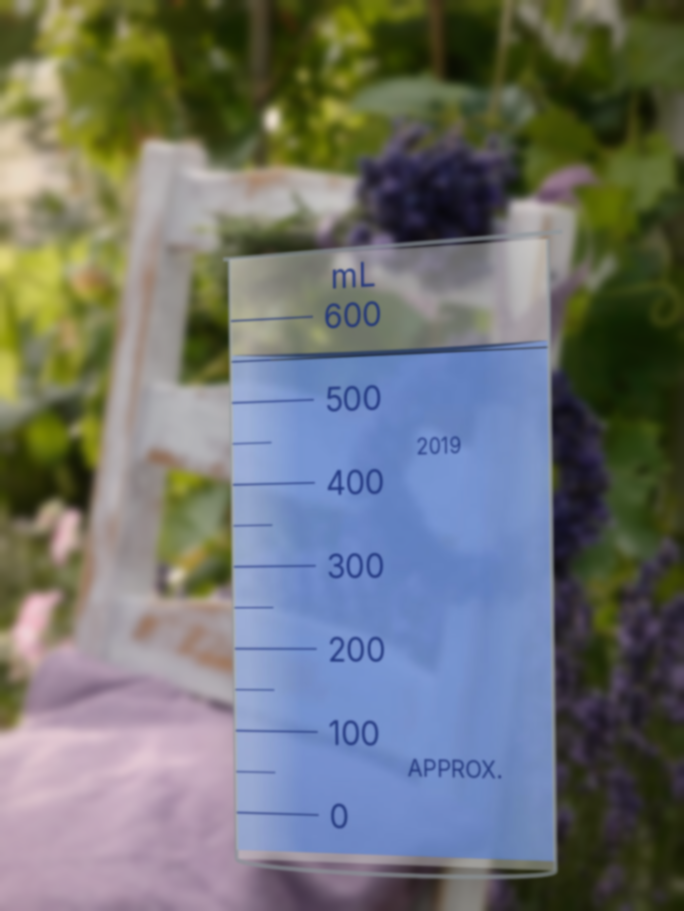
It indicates 550 mL
